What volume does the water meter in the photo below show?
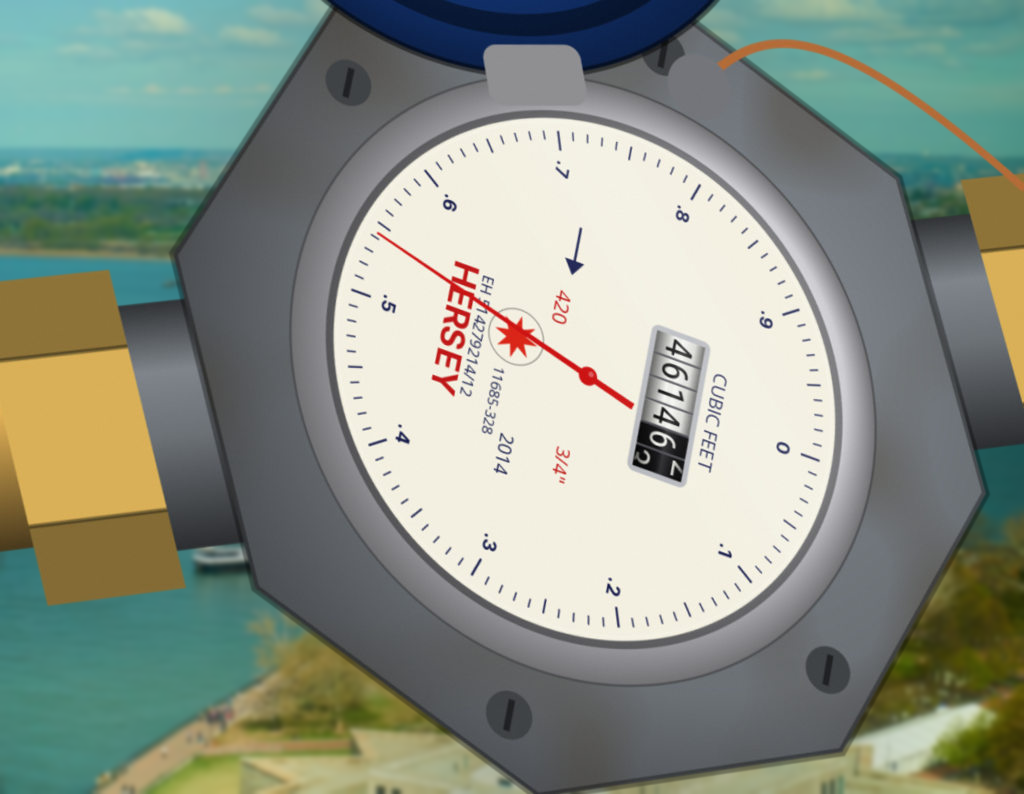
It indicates 461462.54 ft³
